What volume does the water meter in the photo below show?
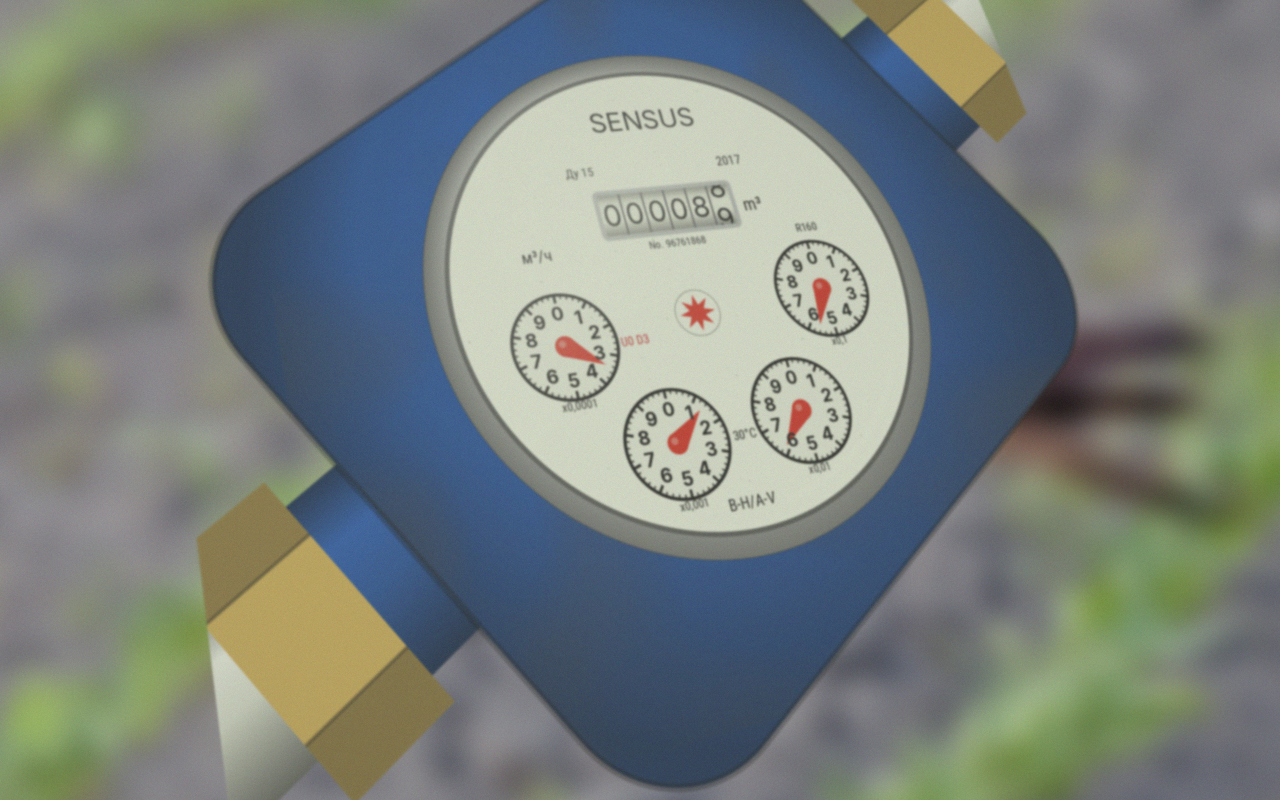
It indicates 88.5613 m³
